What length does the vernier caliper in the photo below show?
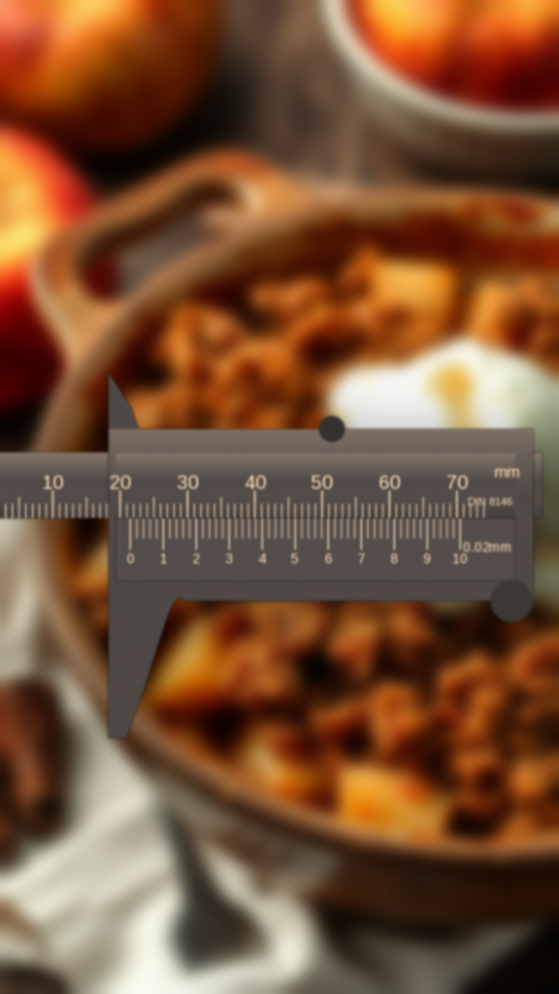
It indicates 21.5 mm
